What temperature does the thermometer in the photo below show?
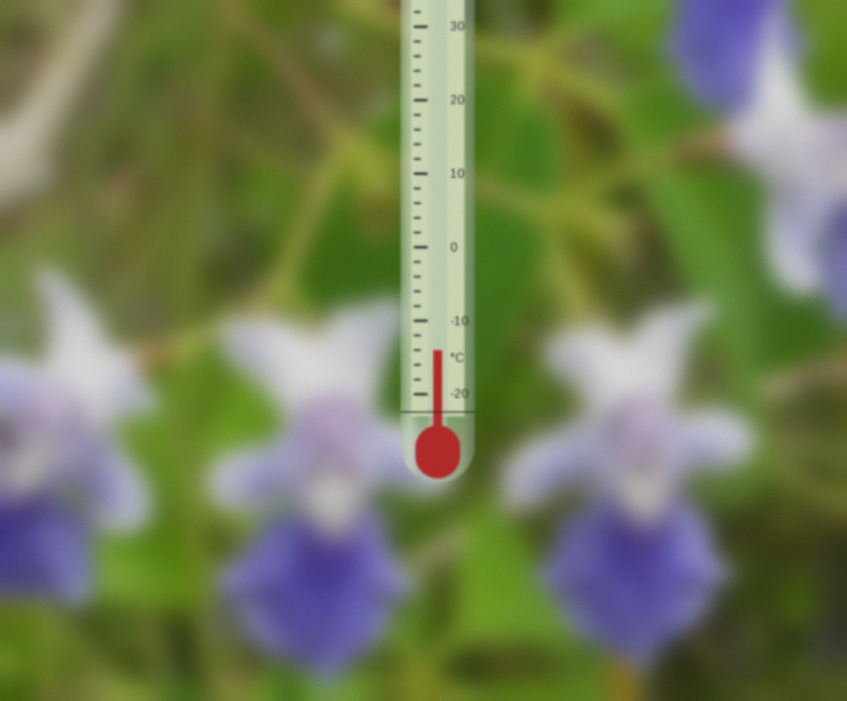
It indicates -14 °C
